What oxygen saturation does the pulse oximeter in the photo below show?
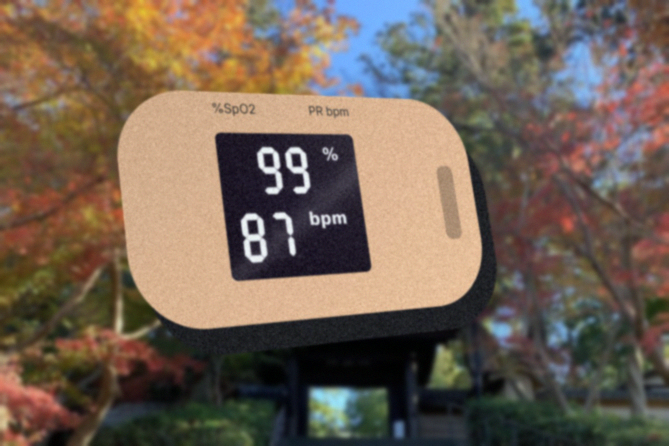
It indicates 99 %
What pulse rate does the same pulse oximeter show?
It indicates 87 bpm
